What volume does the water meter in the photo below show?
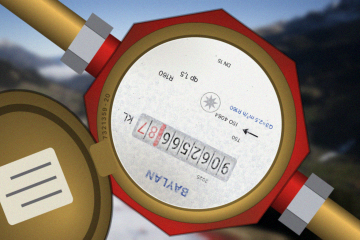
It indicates 9062566.87 kL
